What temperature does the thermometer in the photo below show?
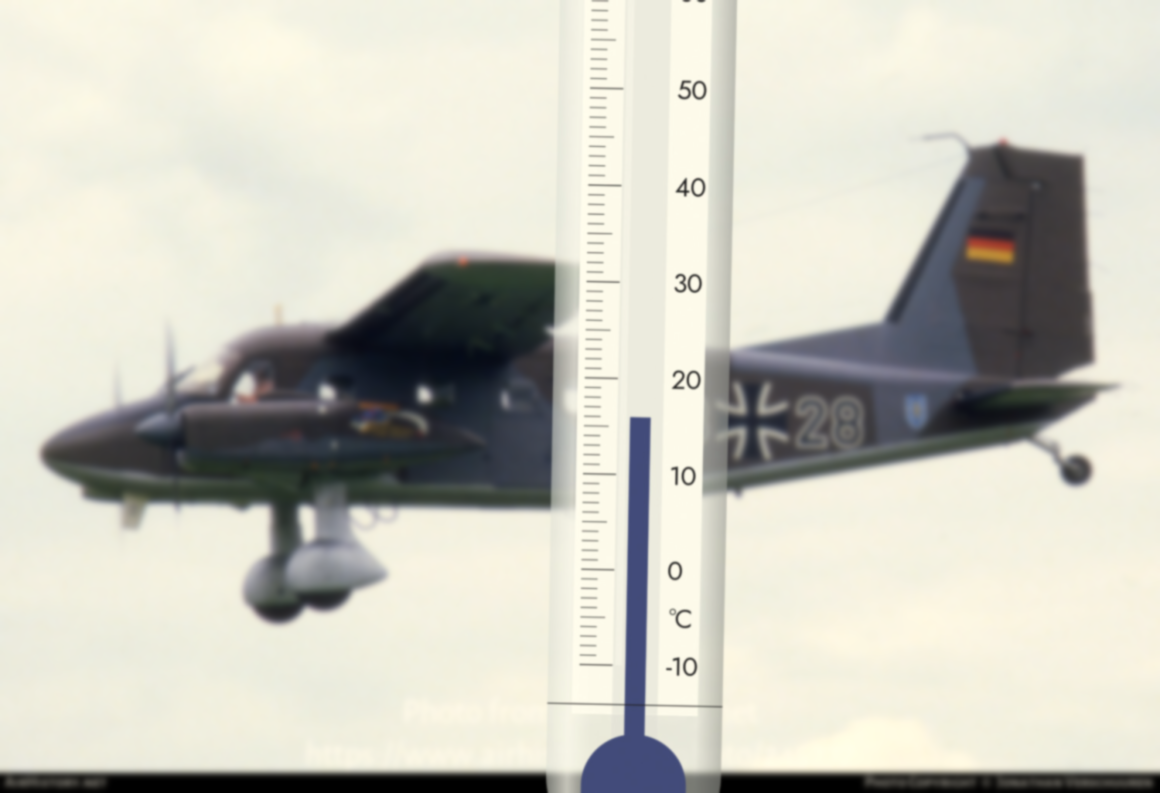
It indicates 16 °C
